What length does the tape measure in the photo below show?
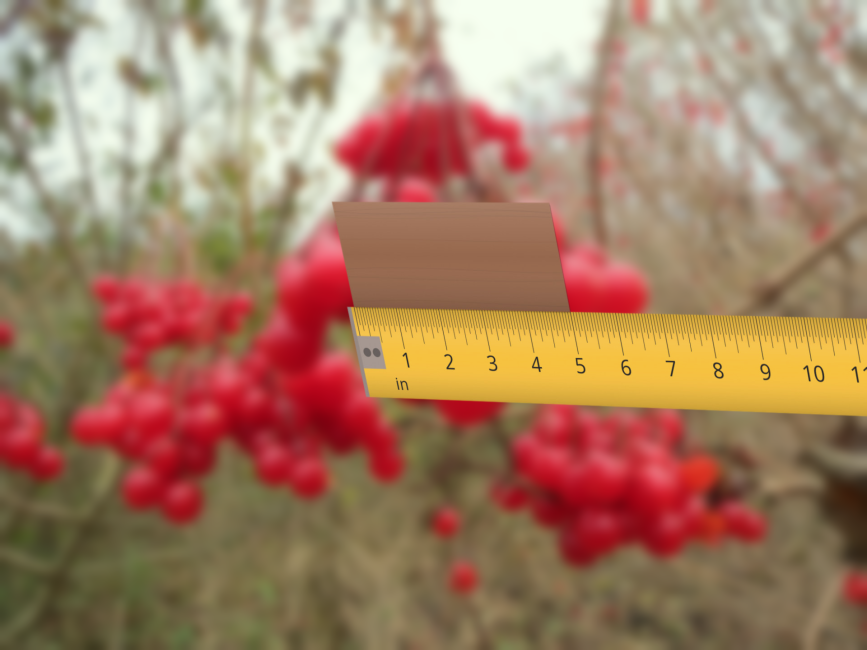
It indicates 5 in
